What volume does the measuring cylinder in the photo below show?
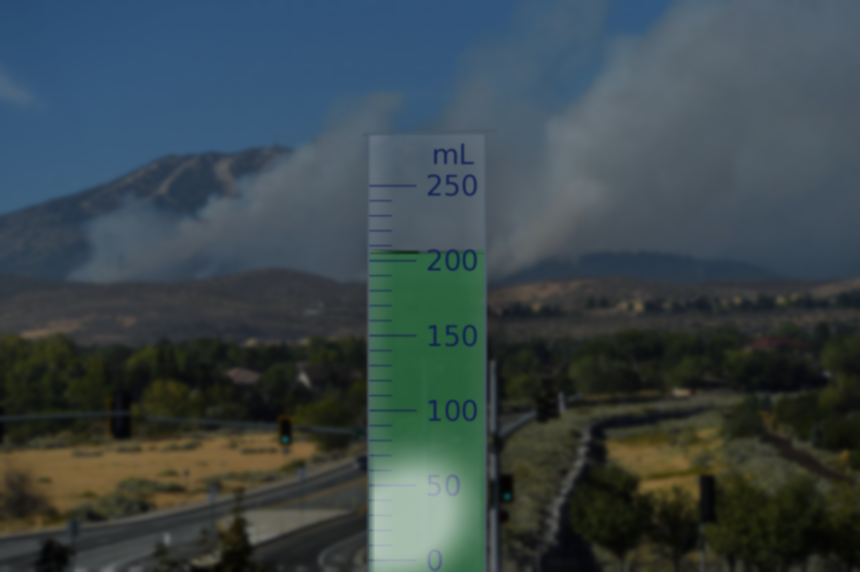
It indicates 205 mL
